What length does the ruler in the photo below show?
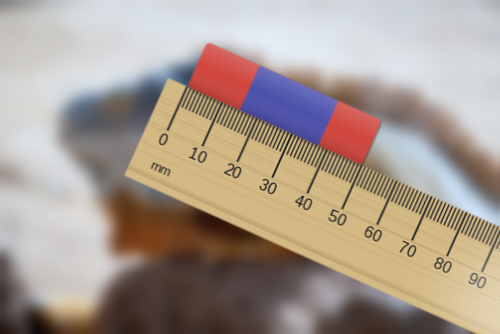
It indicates 50 mm
